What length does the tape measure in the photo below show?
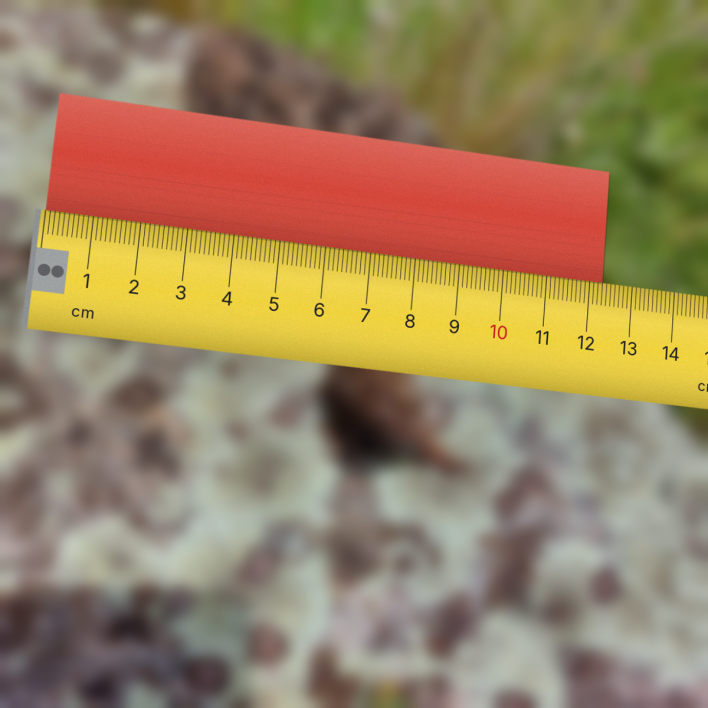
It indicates 12.3 cm
